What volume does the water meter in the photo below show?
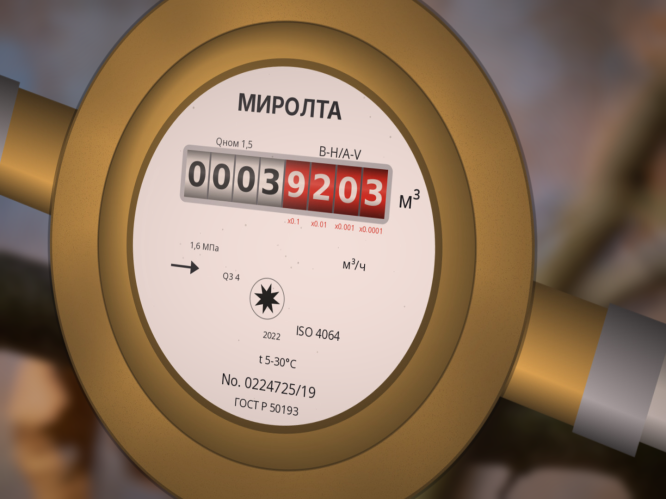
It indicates 3.9203 m³
